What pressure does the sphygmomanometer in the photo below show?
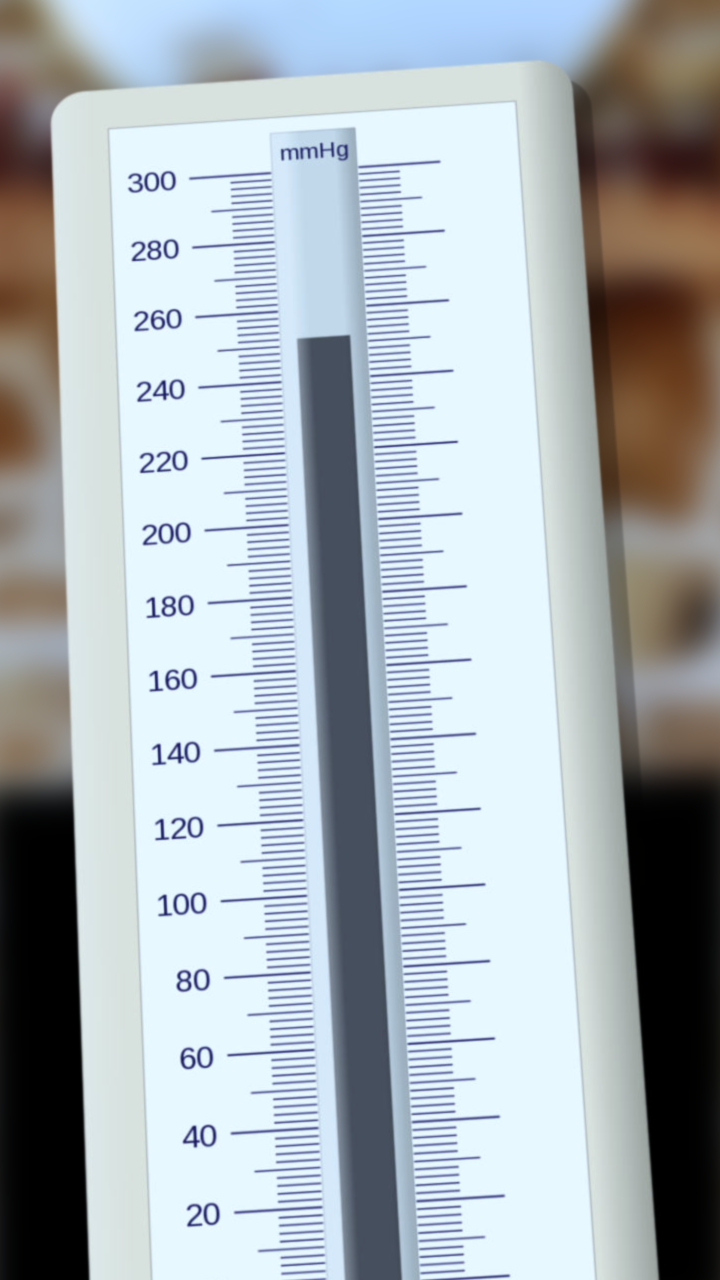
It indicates 252 mmHg
